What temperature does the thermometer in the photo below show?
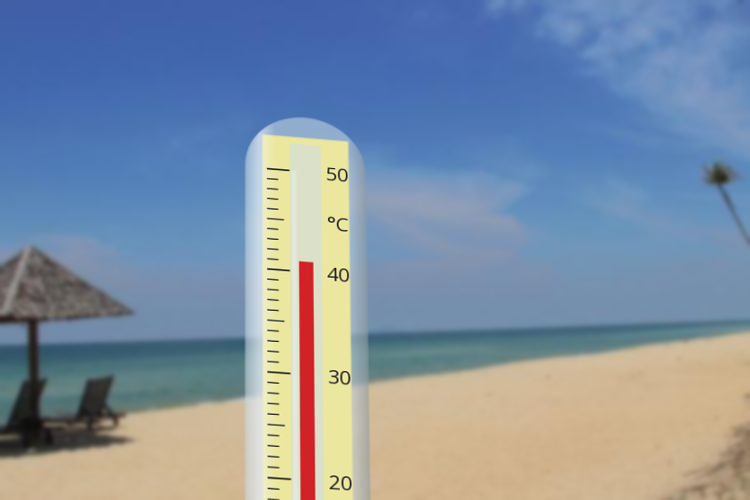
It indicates 41 °C
